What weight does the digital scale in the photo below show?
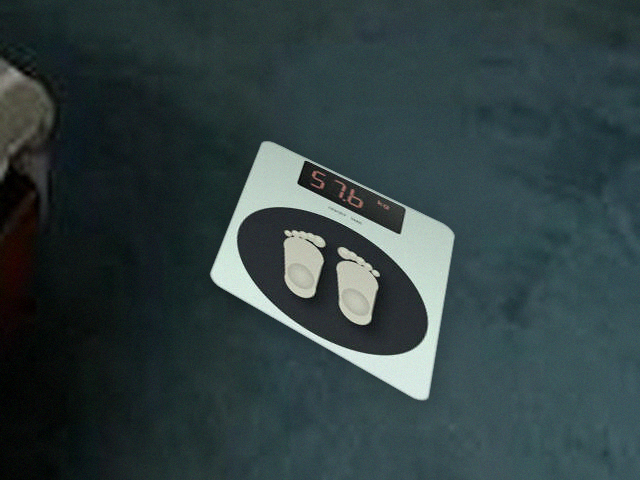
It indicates 57.6 kg
